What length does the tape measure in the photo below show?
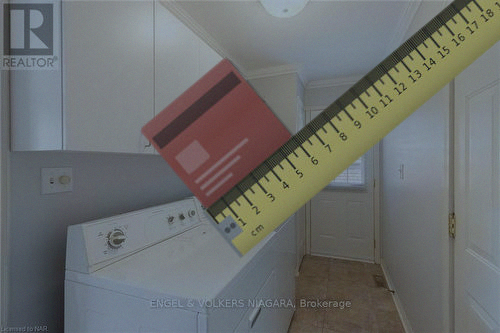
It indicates 6 cm
